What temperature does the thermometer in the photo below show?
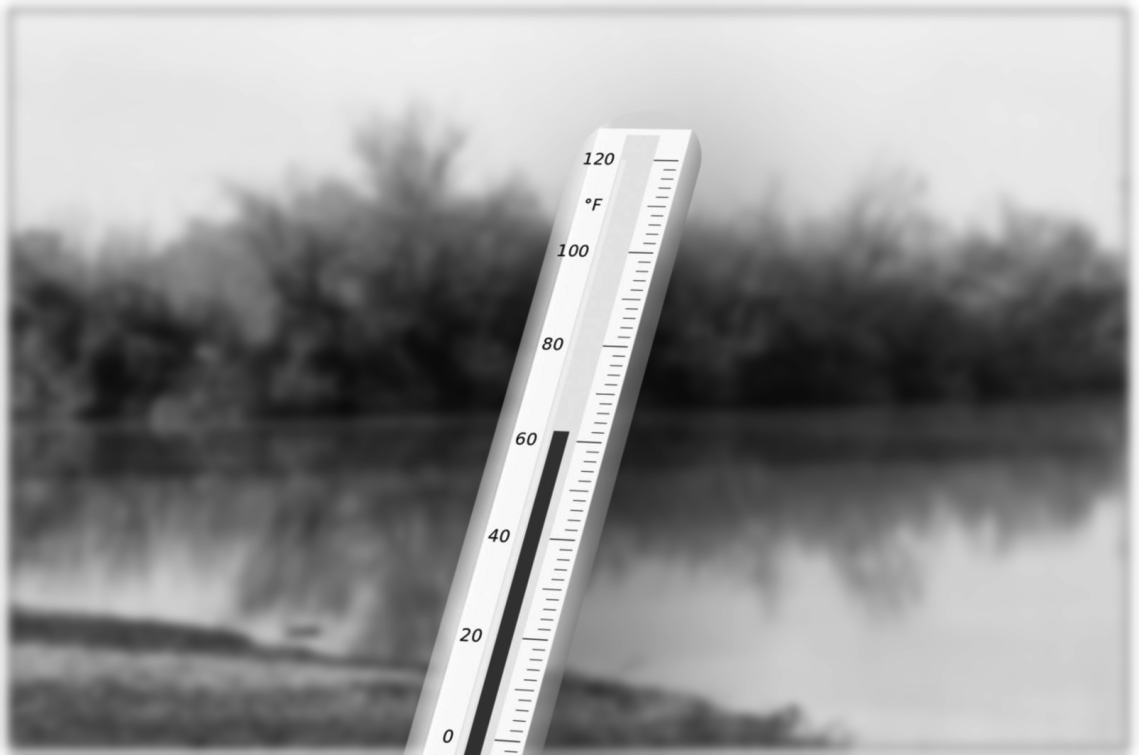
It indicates 62 °F
